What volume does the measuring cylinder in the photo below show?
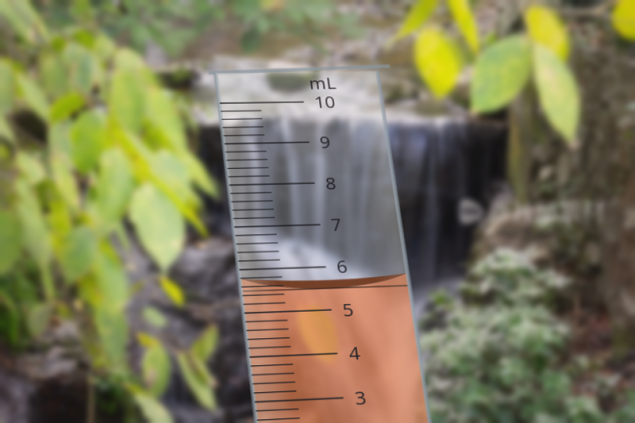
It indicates 5.5 mL
